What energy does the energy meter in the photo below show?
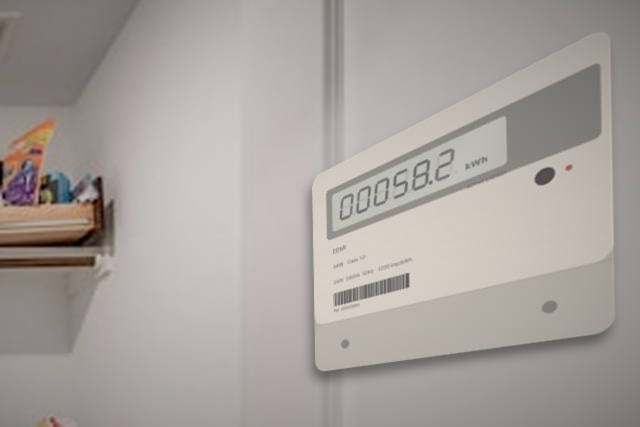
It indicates 58.2 kWh
